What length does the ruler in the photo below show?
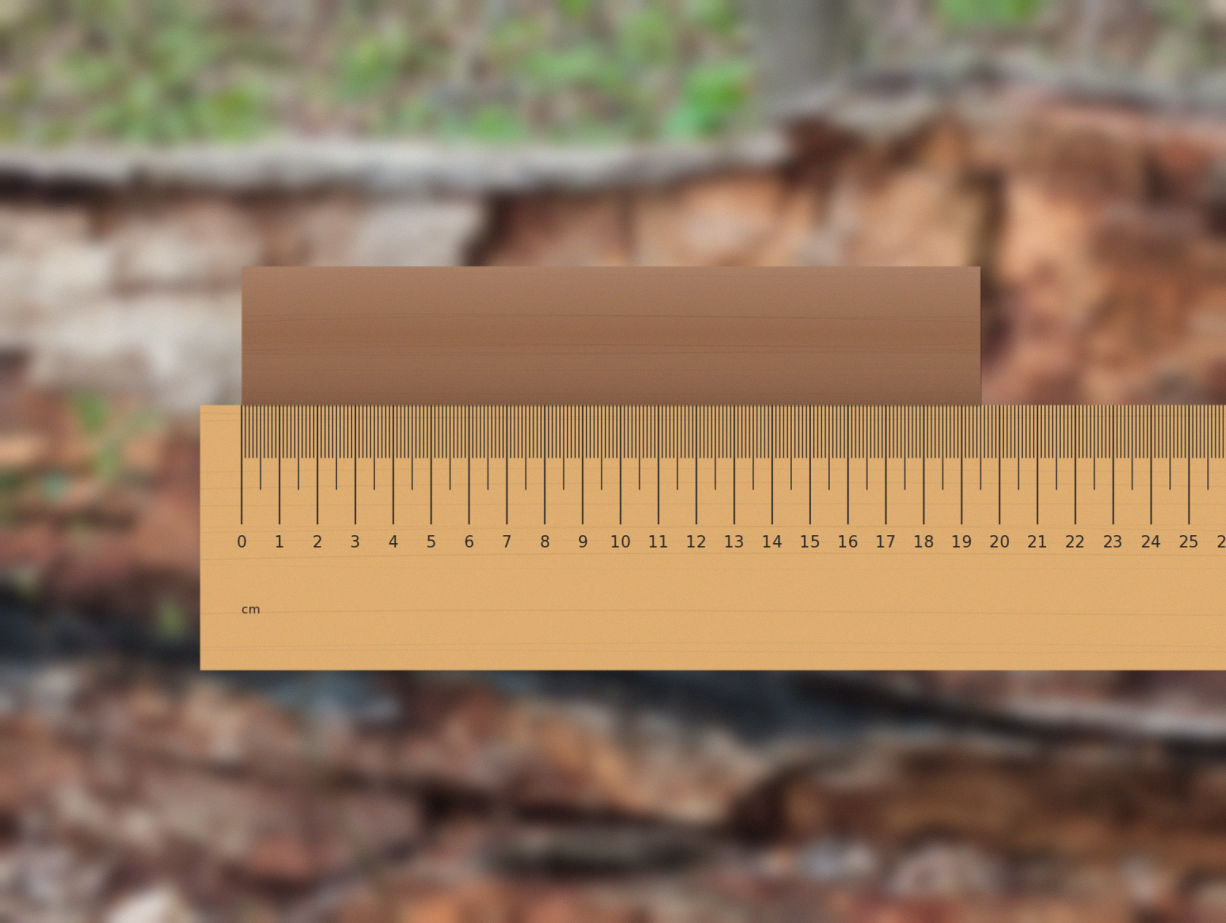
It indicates 19.5 cm
